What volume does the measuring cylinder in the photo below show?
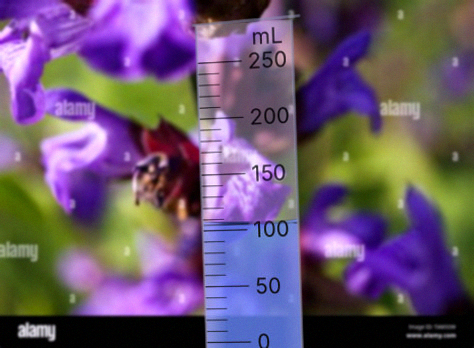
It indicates 105 mL
